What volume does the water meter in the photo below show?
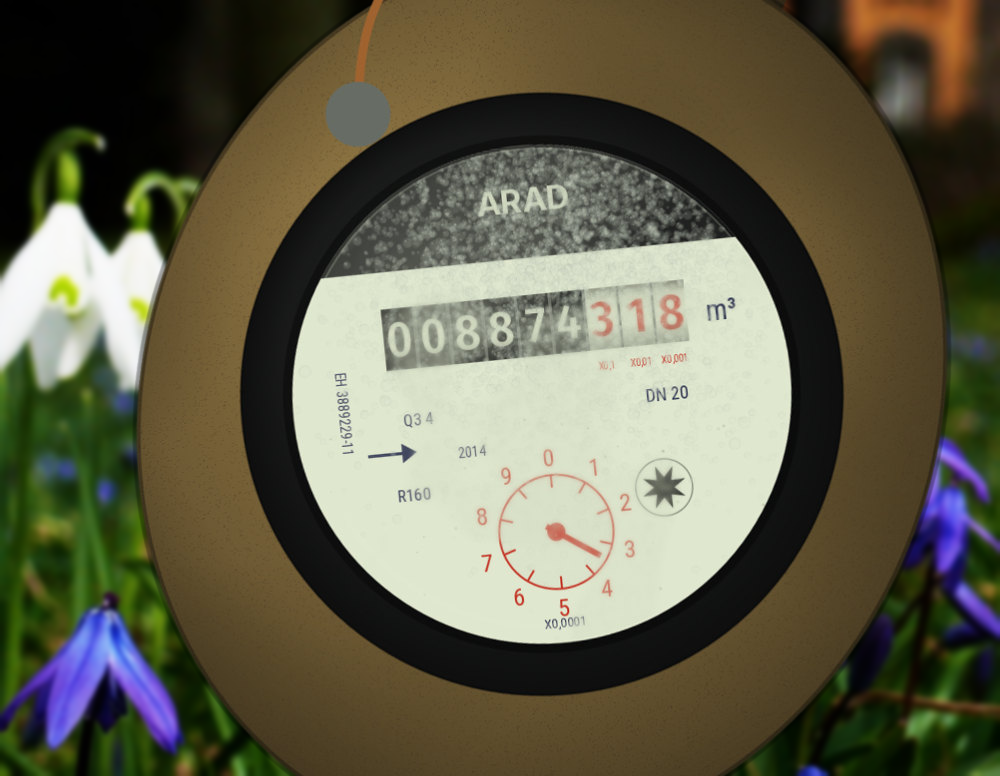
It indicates 8874.3183 m³
